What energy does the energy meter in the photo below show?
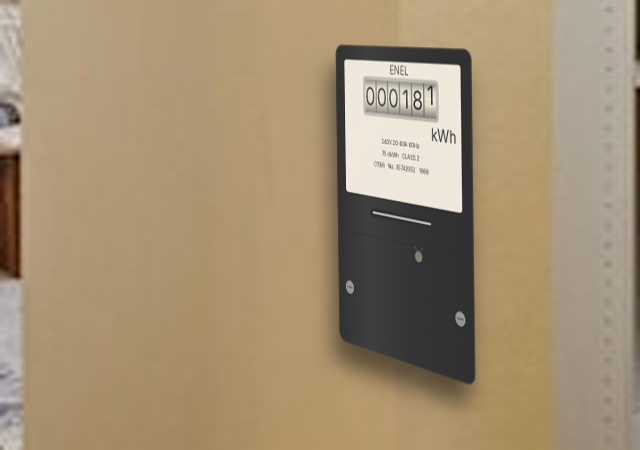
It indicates 181 kWh
